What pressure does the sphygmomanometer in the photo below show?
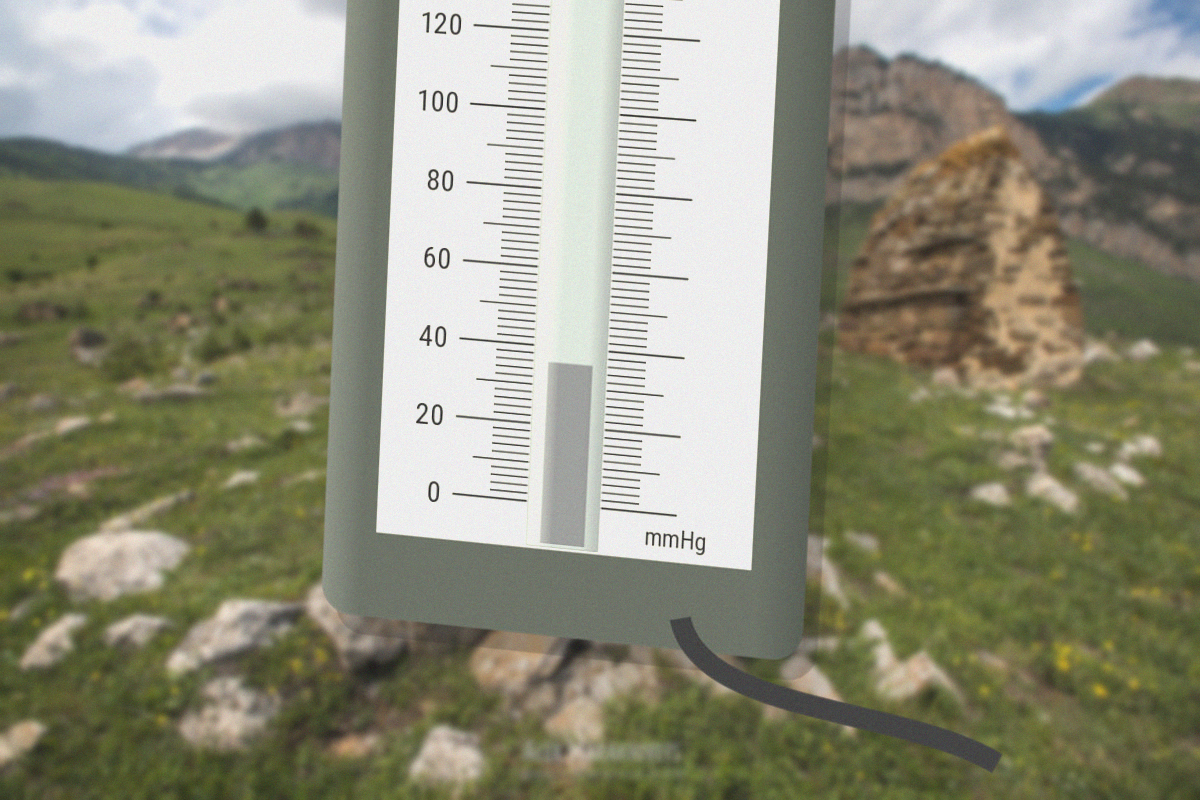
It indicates 36 mmHg
